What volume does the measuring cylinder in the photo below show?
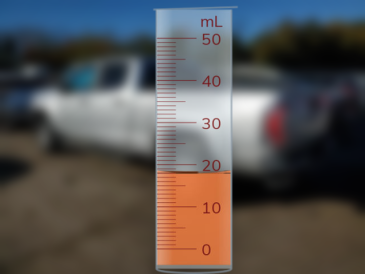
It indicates 18 mL
